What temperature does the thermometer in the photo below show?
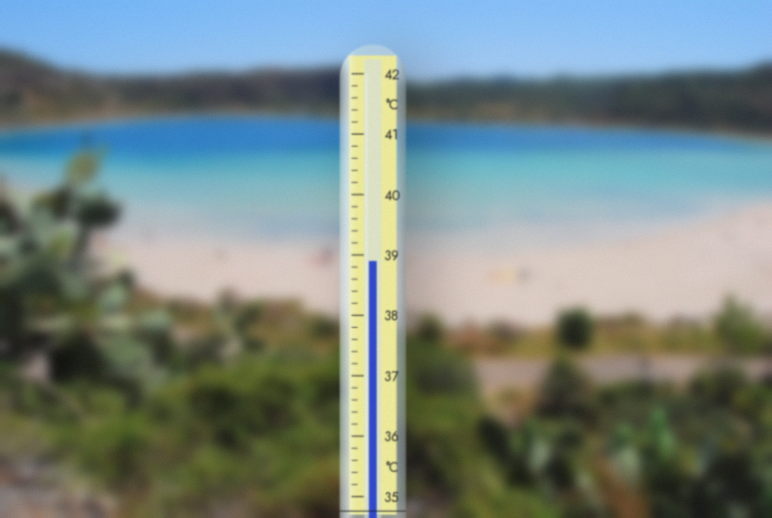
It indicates 38.9 °C
